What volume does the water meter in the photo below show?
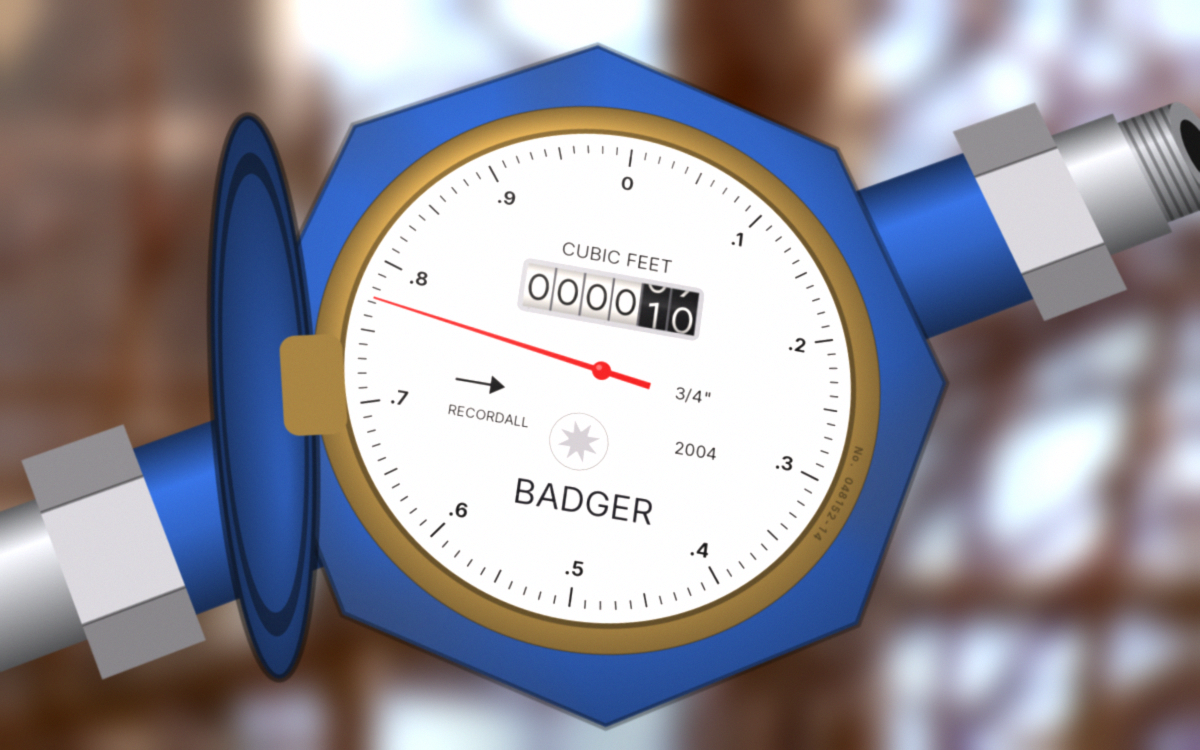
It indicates 9.77 ft³
